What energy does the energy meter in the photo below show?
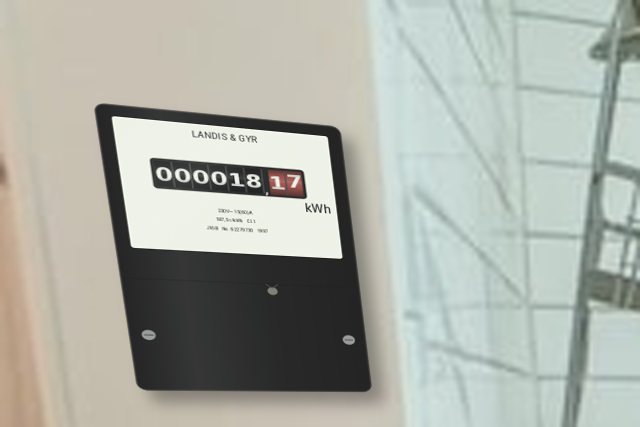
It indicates 18.17 kWh
